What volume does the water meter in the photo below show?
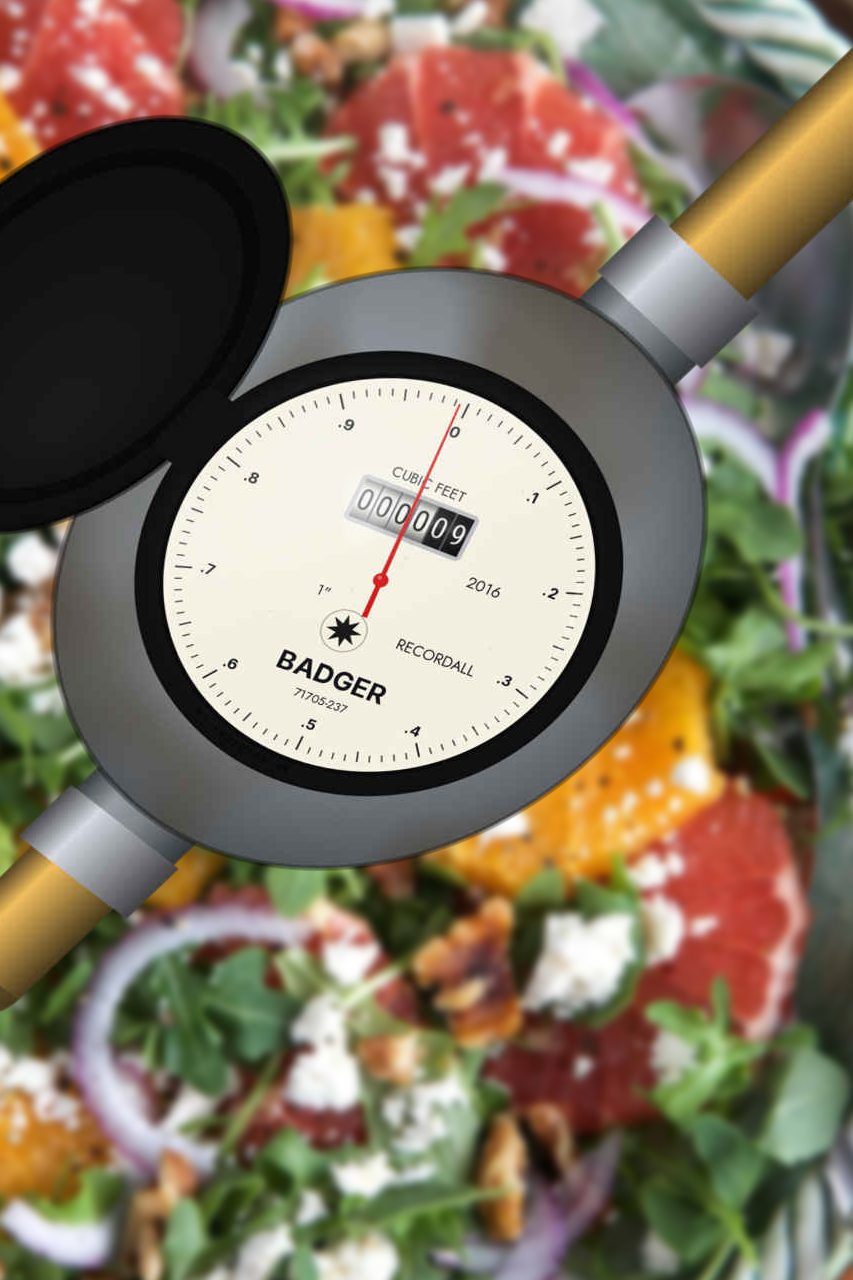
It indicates 8.99 ft³
